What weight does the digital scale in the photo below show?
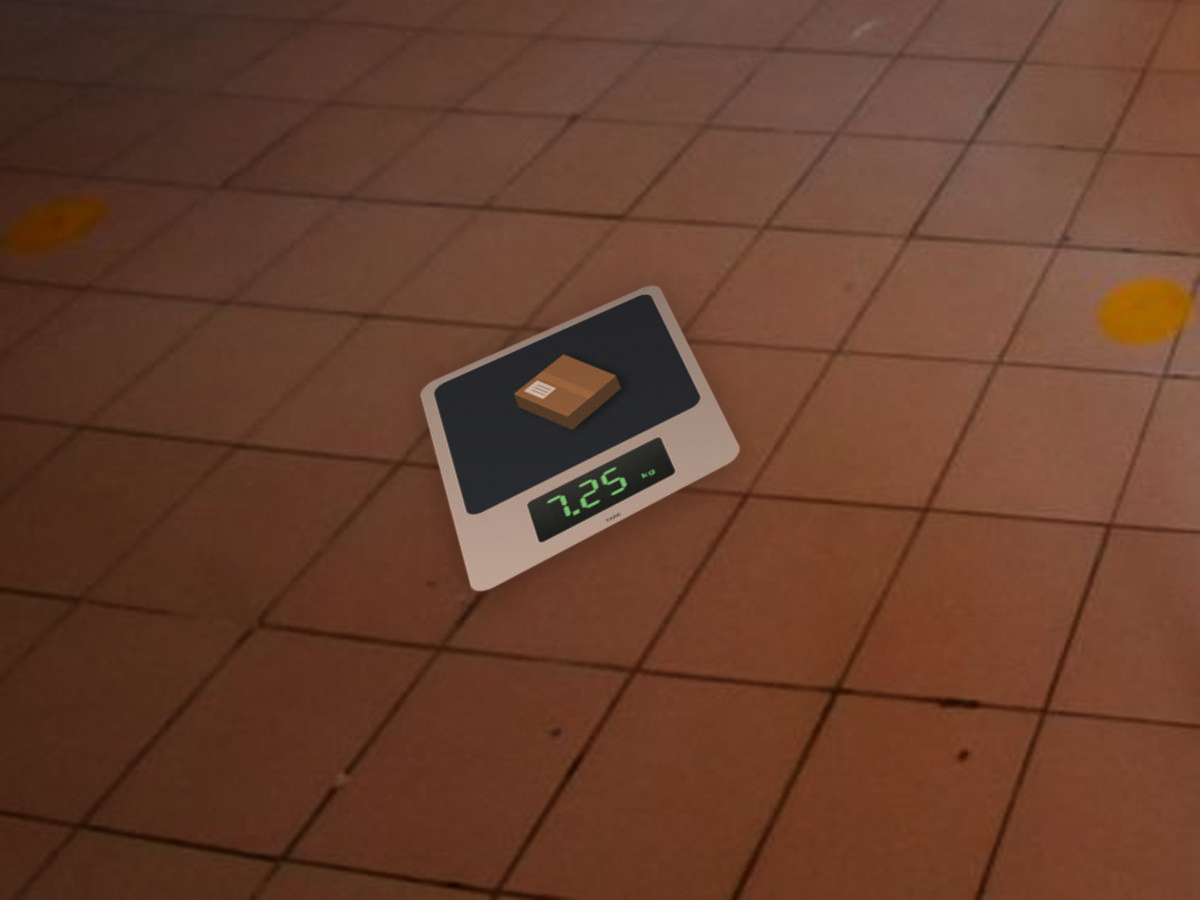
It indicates 7.25 kg
